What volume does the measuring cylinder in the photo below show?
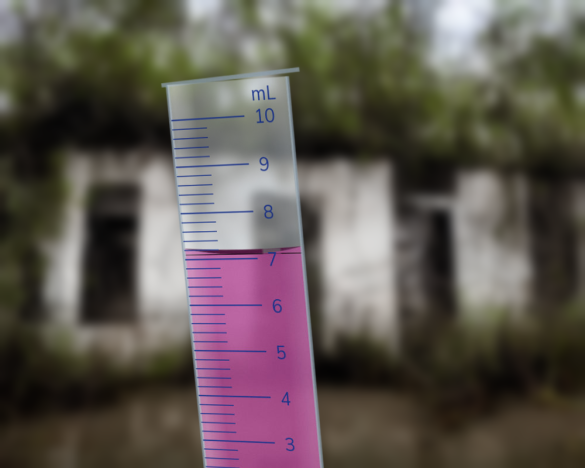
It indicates 7.1 mL
